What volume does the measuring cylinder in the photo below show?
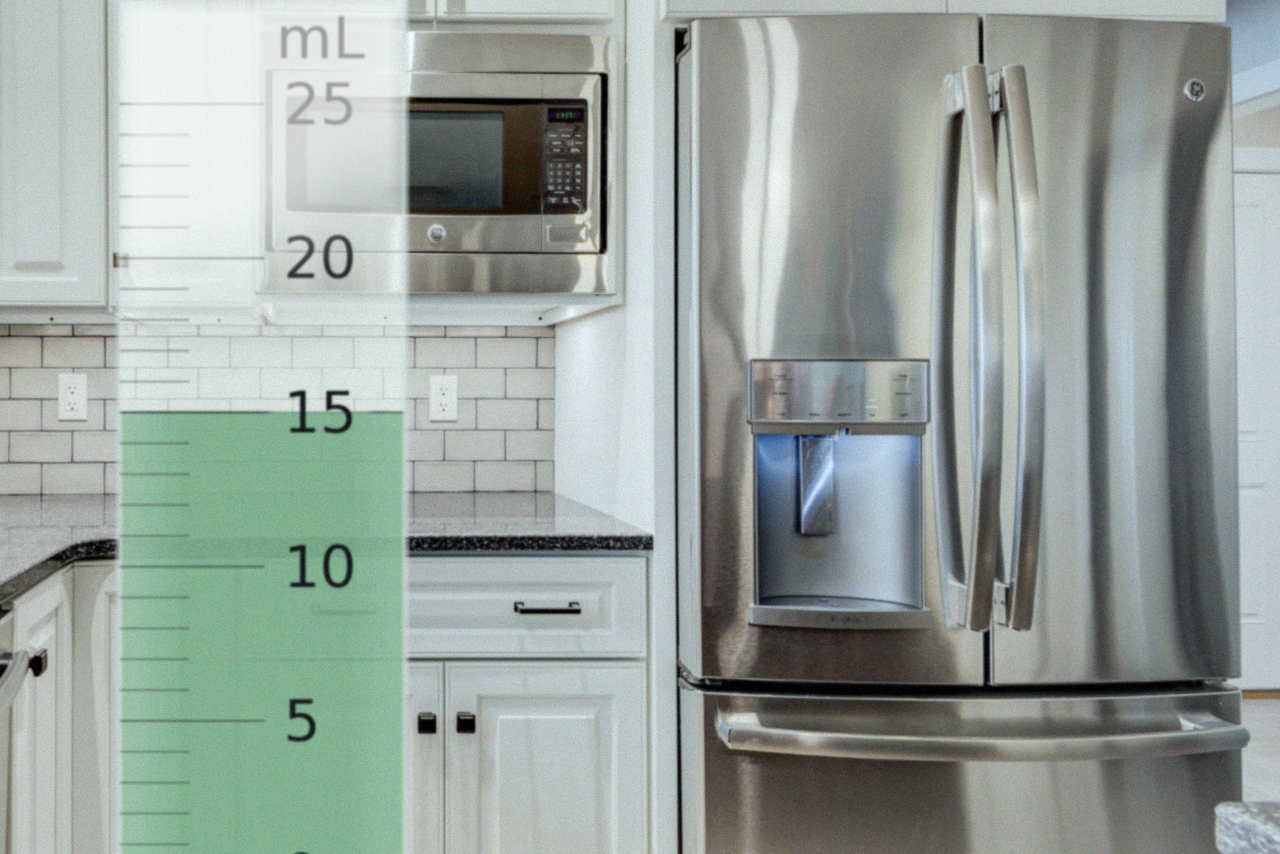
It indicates 15 mL
